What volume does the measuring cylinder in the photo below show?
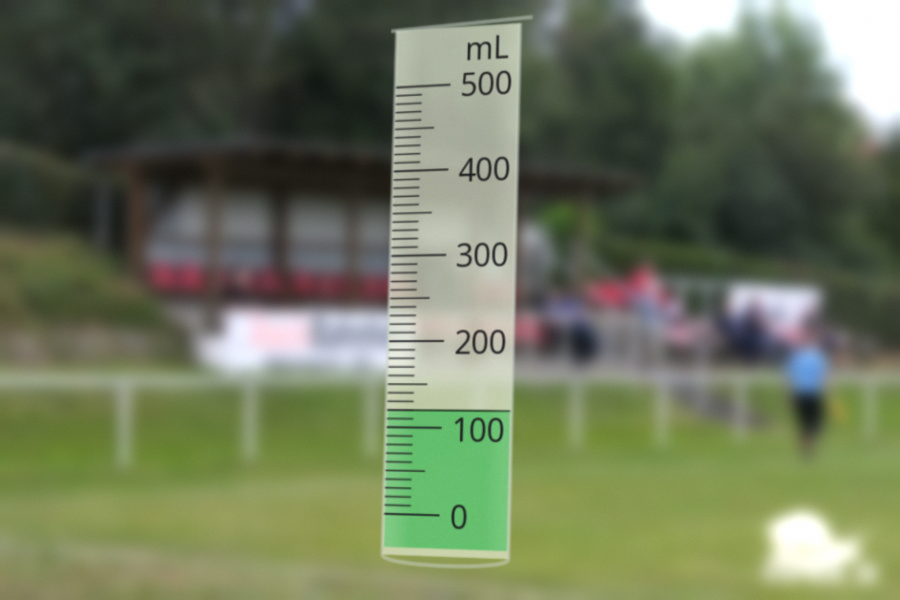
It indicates 120 mL
